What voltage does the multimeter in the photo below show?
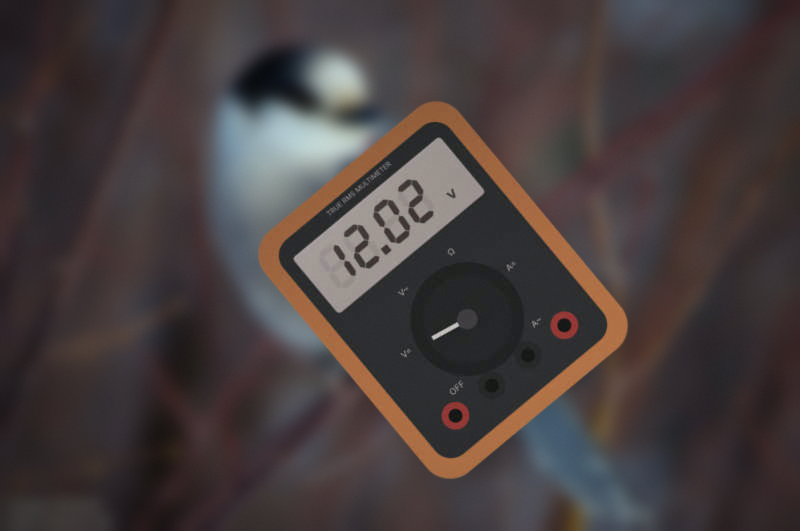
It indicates 12.02 V
